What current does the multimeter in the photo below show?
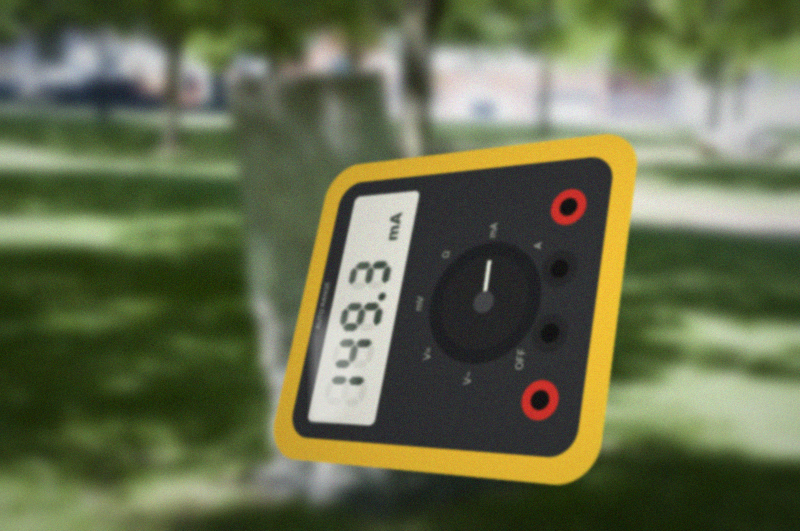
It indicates 149.3 mA
